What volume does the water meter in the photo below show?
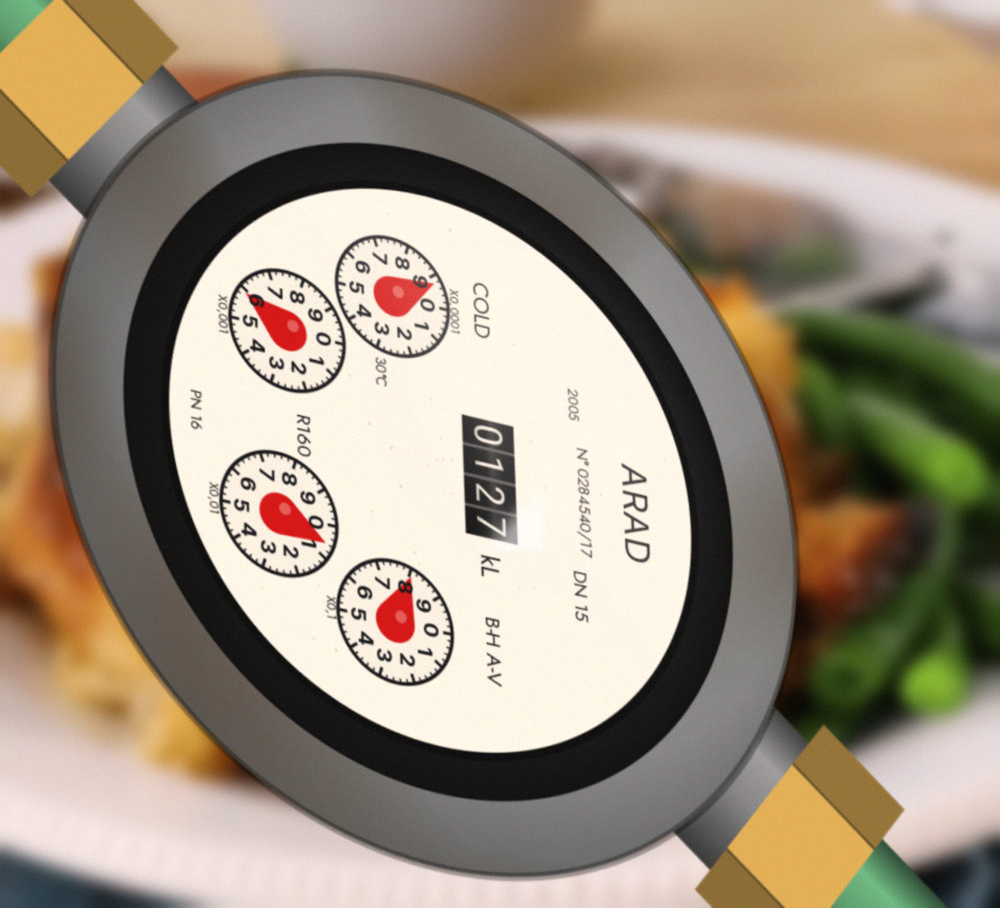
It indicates 127.8059 kL
